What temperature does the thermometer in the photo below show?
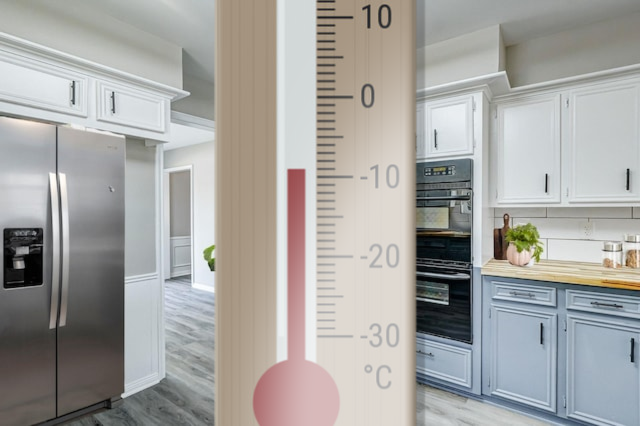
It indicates -9 °C
